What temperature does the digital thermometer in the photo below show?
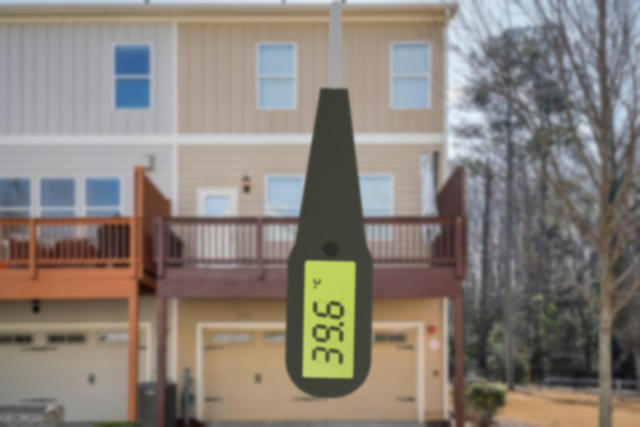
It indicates 39.6 °C
